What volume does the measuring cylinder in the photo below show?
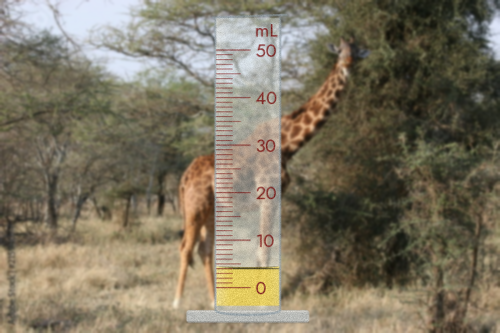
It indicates 4 mL
